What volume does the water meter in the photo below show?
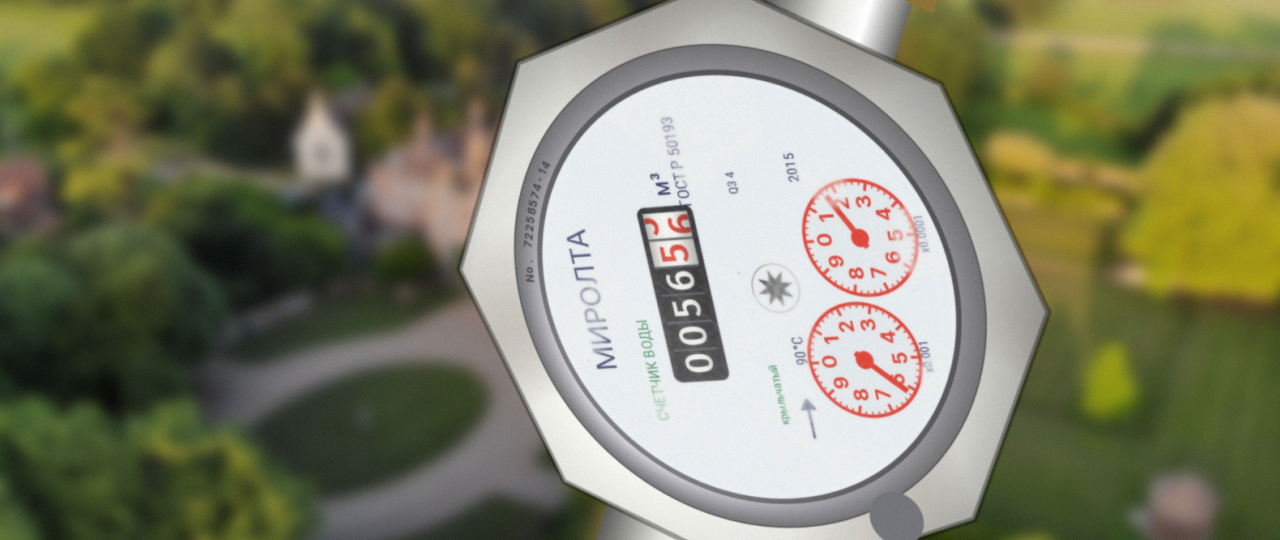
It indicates 56.5561 m³
